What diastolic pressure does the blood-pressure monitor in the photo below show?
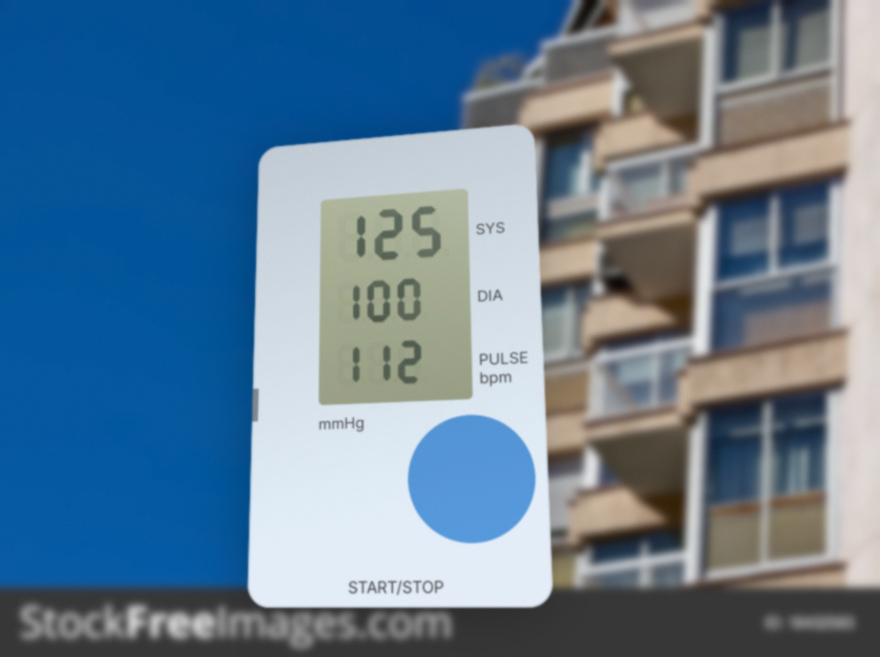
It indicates 100 mmHg
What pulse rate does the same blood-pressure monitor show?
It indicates 112 bpm
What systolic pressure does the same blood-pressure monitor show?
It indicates 125 mmHg
